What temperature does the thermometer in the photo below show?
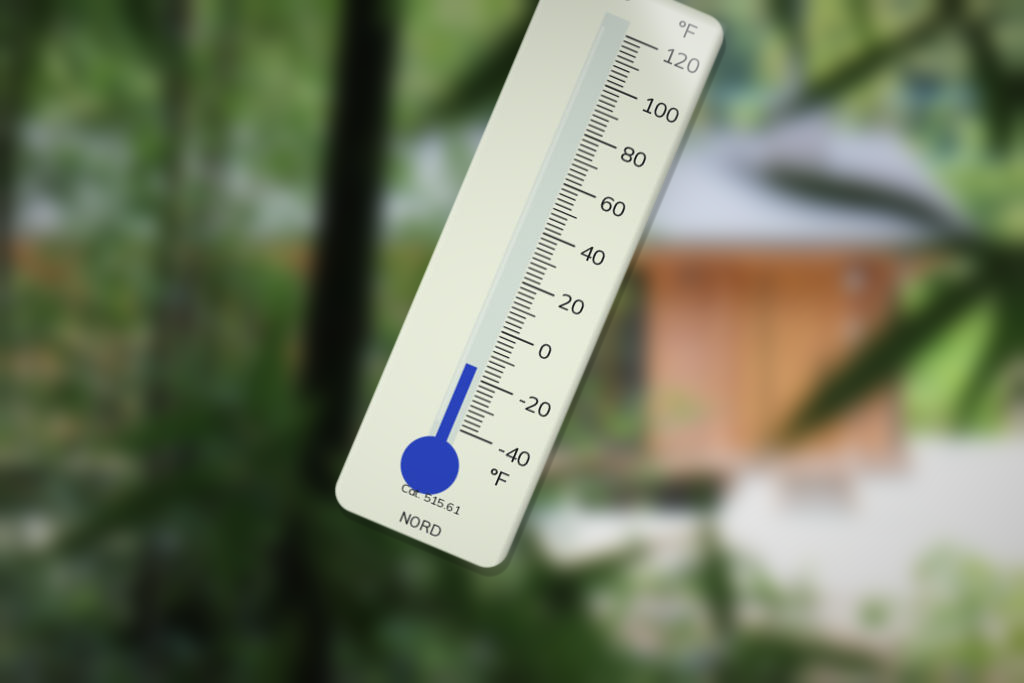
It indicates -16 °F
